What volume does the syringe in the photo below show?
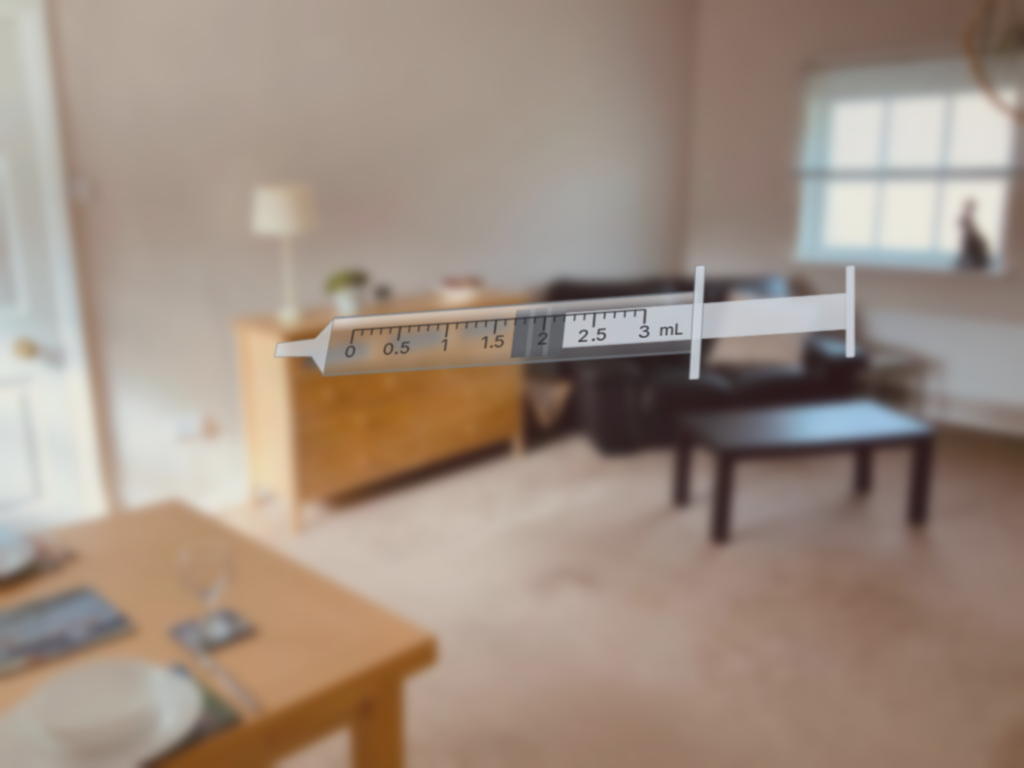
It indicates 1.7 mL
